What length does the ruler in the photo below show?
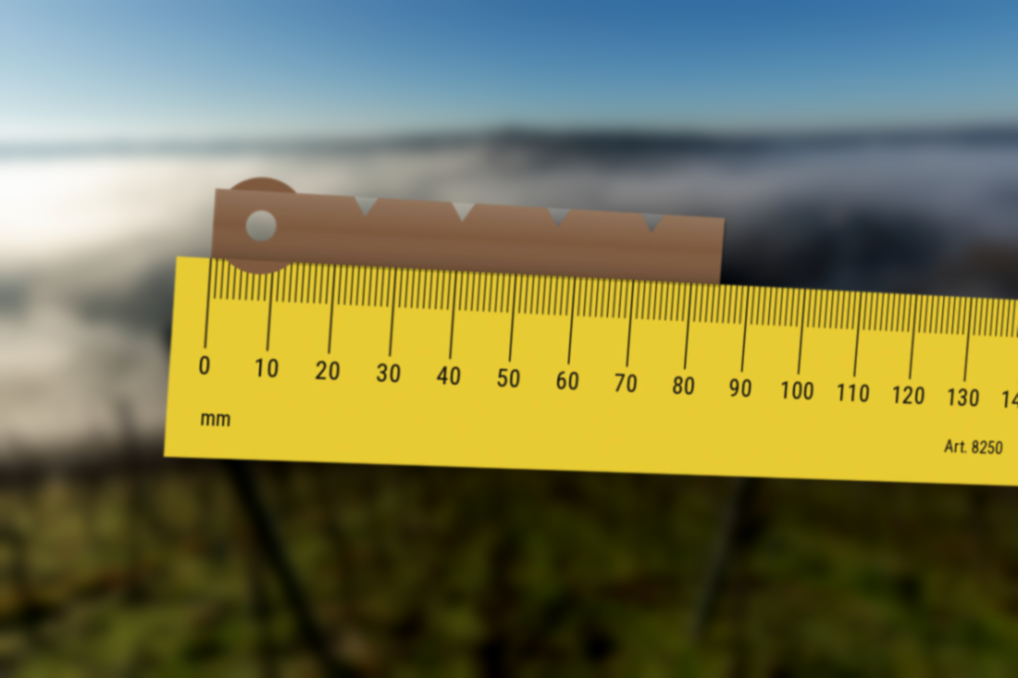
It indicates 85 mm
